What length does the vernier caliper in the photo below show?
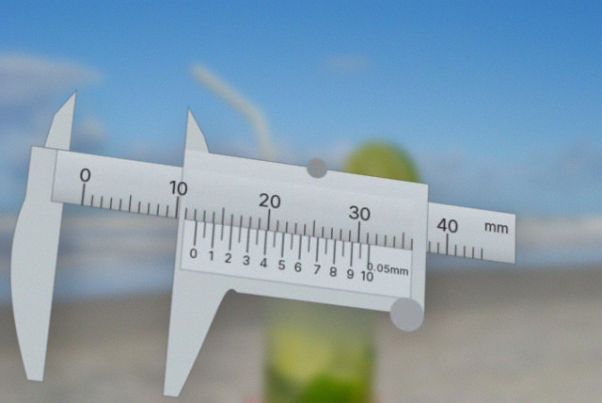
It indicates 12.2 mm
